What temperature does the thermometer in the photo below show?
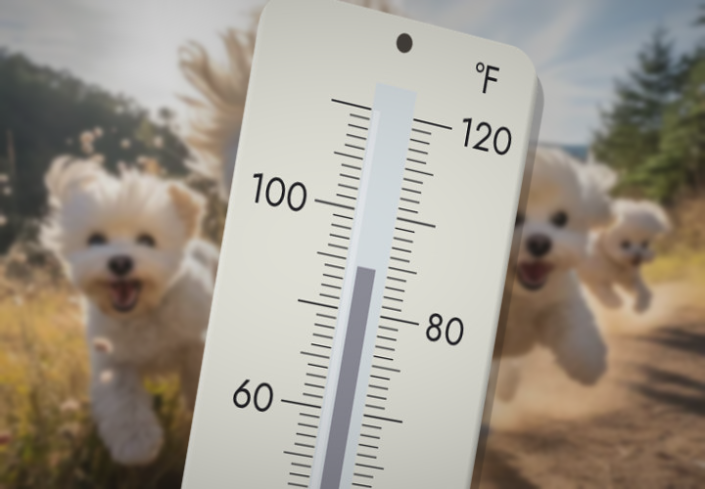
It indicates 89 °F
